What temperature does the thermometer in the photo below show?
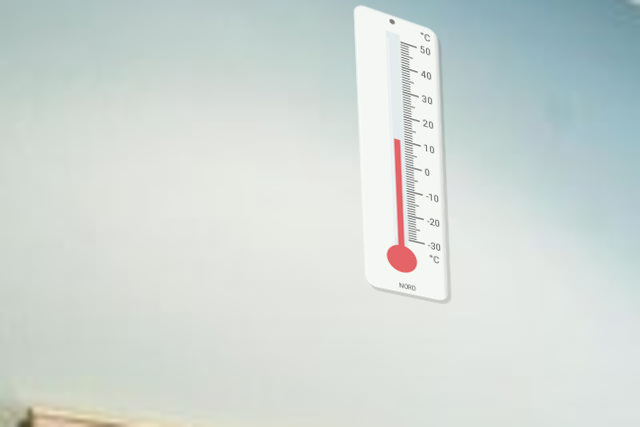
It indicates 10 °C
